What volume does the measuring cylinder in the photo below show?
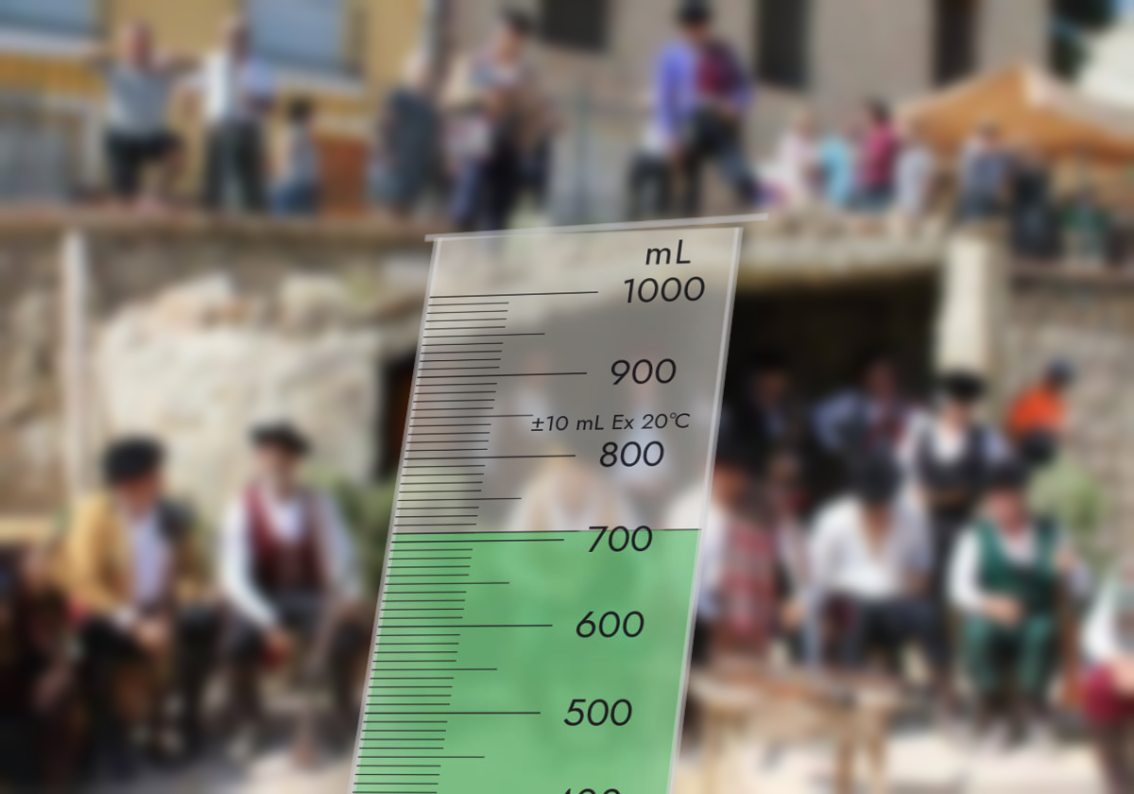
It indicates 710 mL
